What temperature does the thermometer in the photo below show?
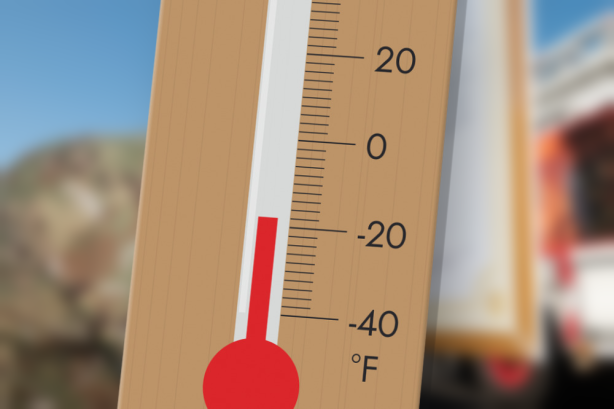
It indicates -18 °F
